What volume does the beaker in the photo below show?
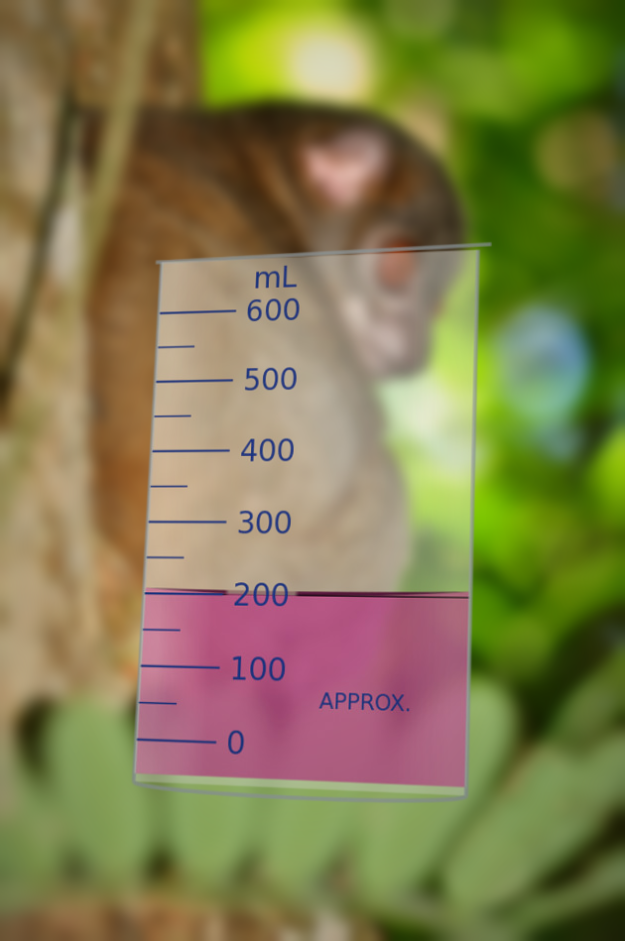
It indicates 200 mL
